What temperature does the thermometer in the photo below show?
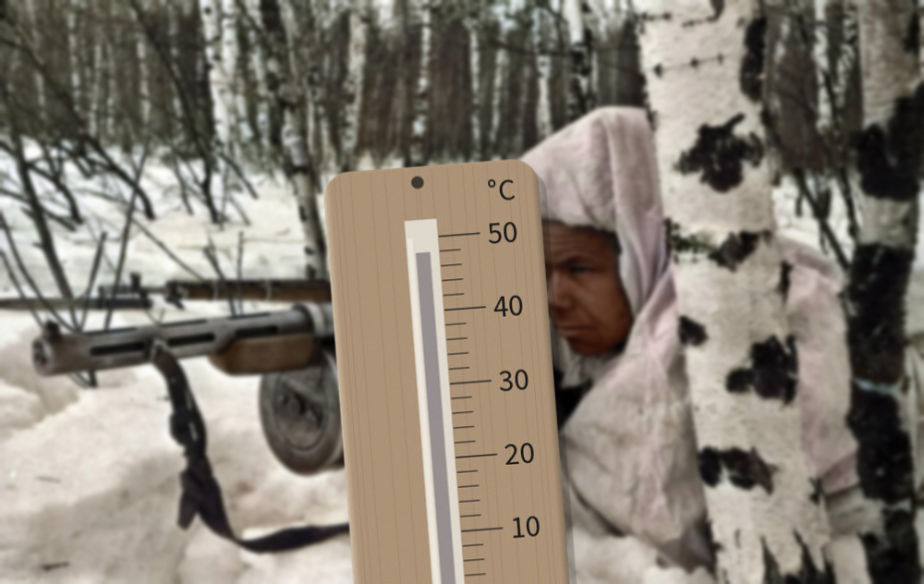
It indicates 48 °C
